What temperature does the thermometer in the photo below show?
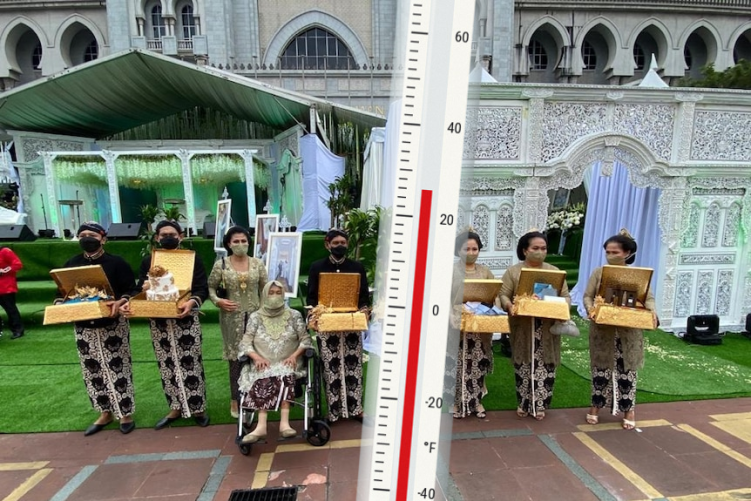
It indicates 26 °F
